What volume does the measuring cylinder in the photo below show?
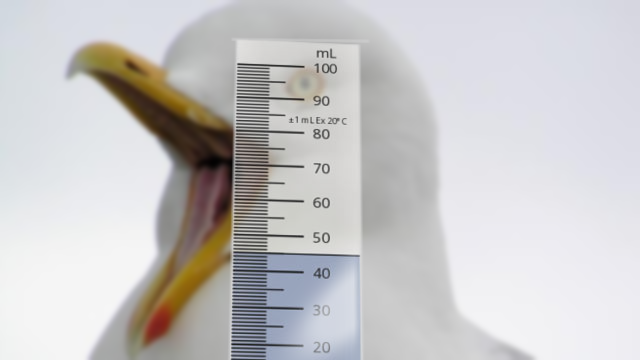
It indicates 45 mL
